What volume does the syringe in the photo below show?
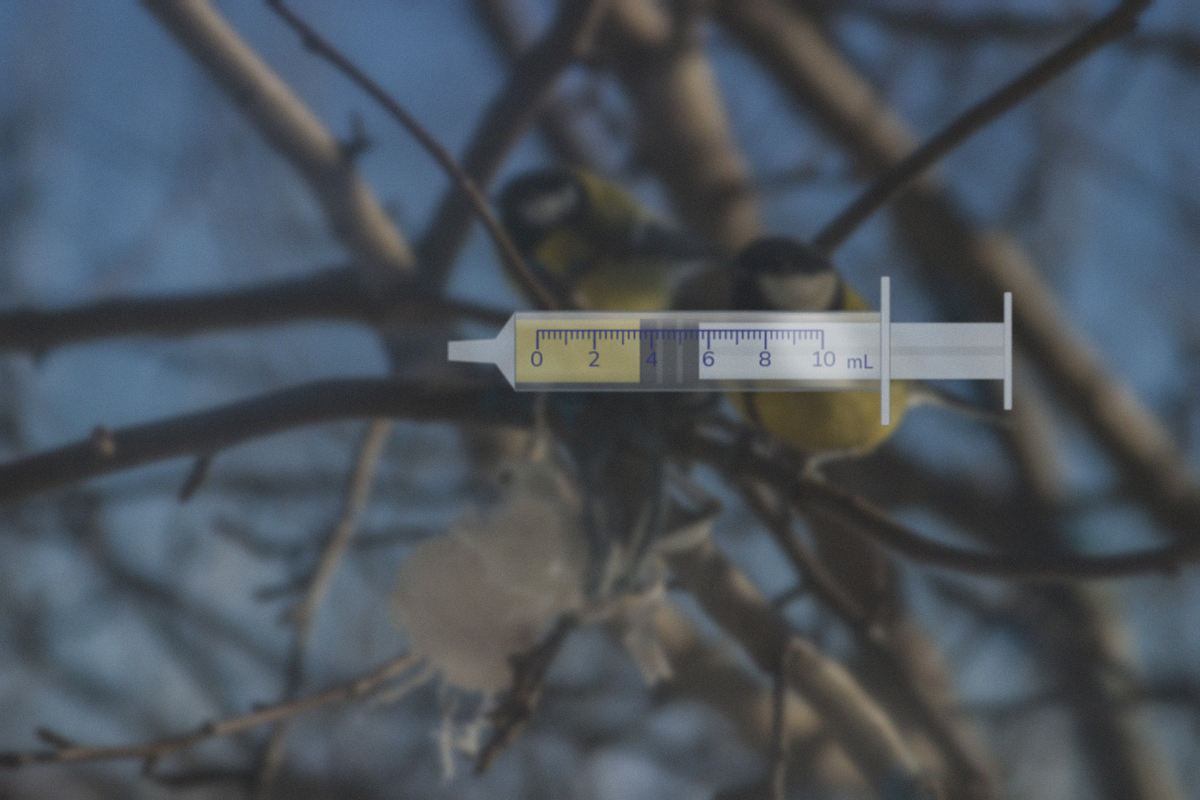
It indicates 3.6 mL
